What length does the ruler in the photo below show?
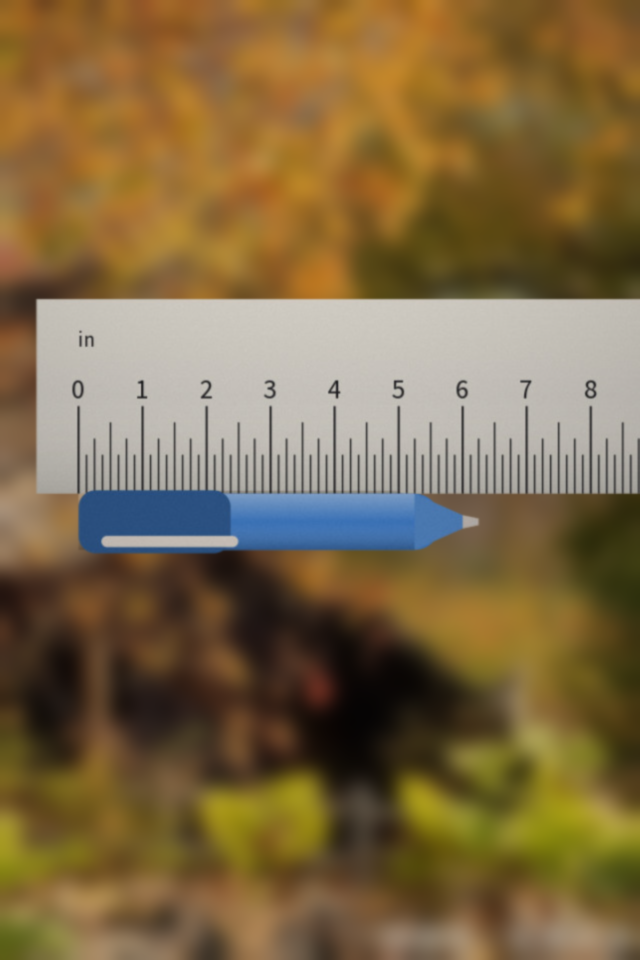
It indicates 6.25 in
